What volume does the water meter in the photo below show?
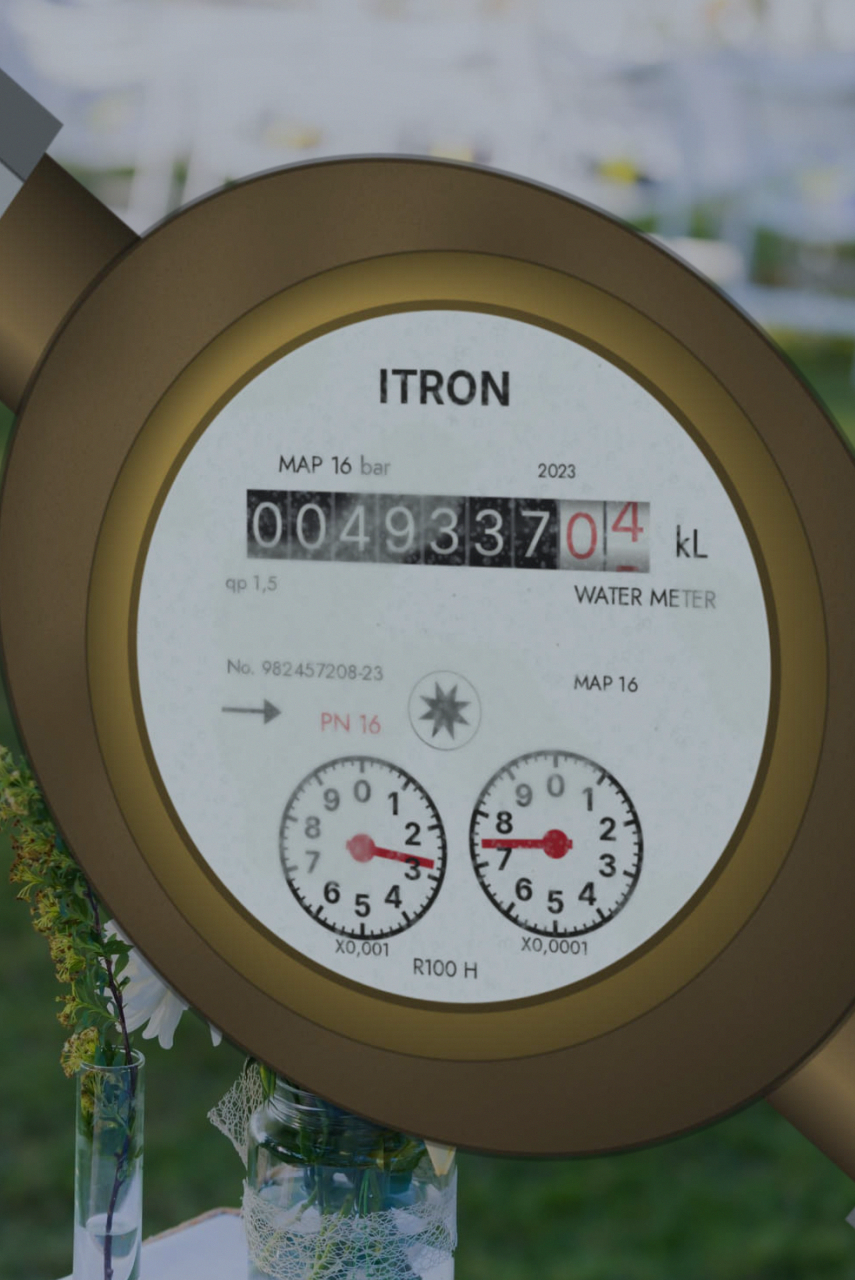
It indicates 49337.0427 kL
